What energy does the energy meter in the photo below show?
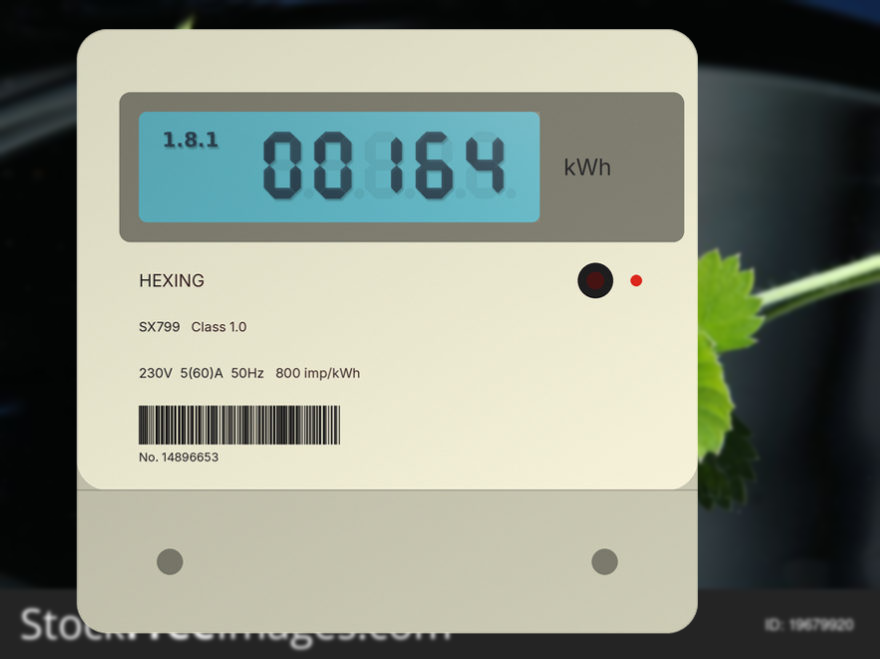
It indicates 164 kWh
